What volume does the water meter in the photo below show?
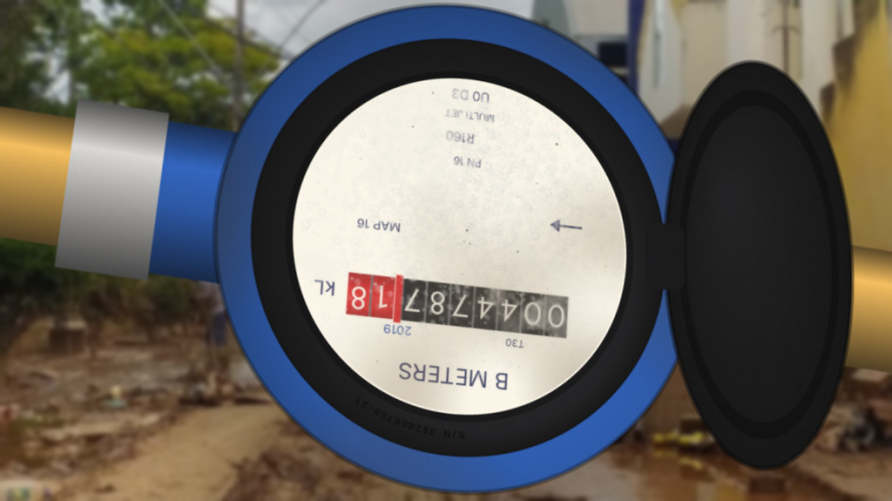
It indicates 44787.18 kL
